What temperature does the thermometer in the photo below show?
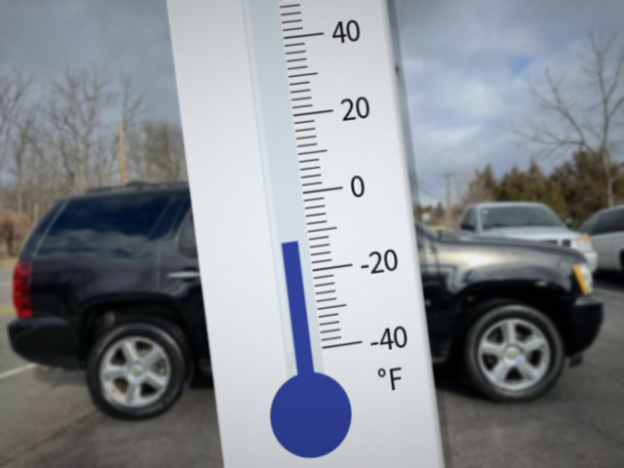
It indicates -12 °F
